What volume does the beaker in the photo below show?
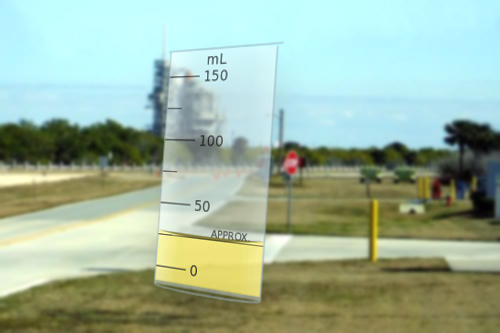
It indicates 25 mL
